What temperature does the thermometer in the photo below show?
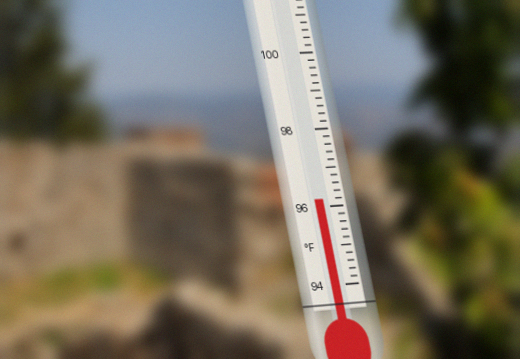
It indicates 96.2 °F
